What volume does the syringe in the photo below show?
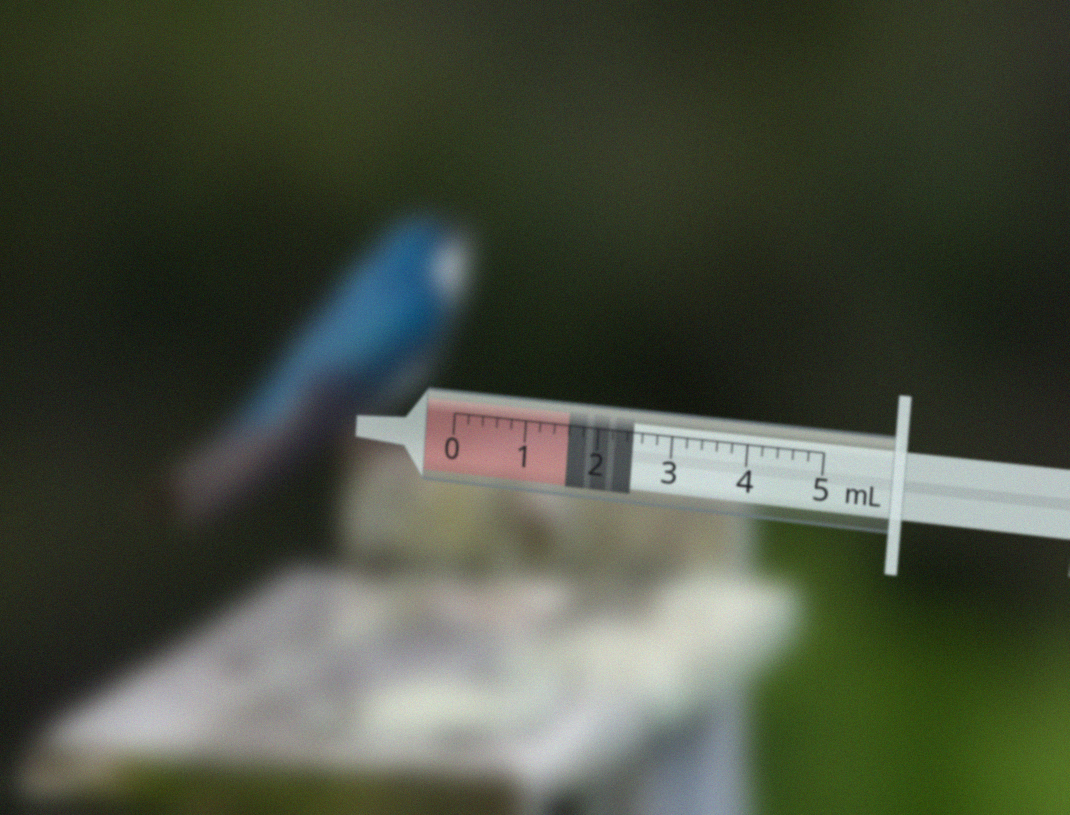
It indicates 1.6 mL
